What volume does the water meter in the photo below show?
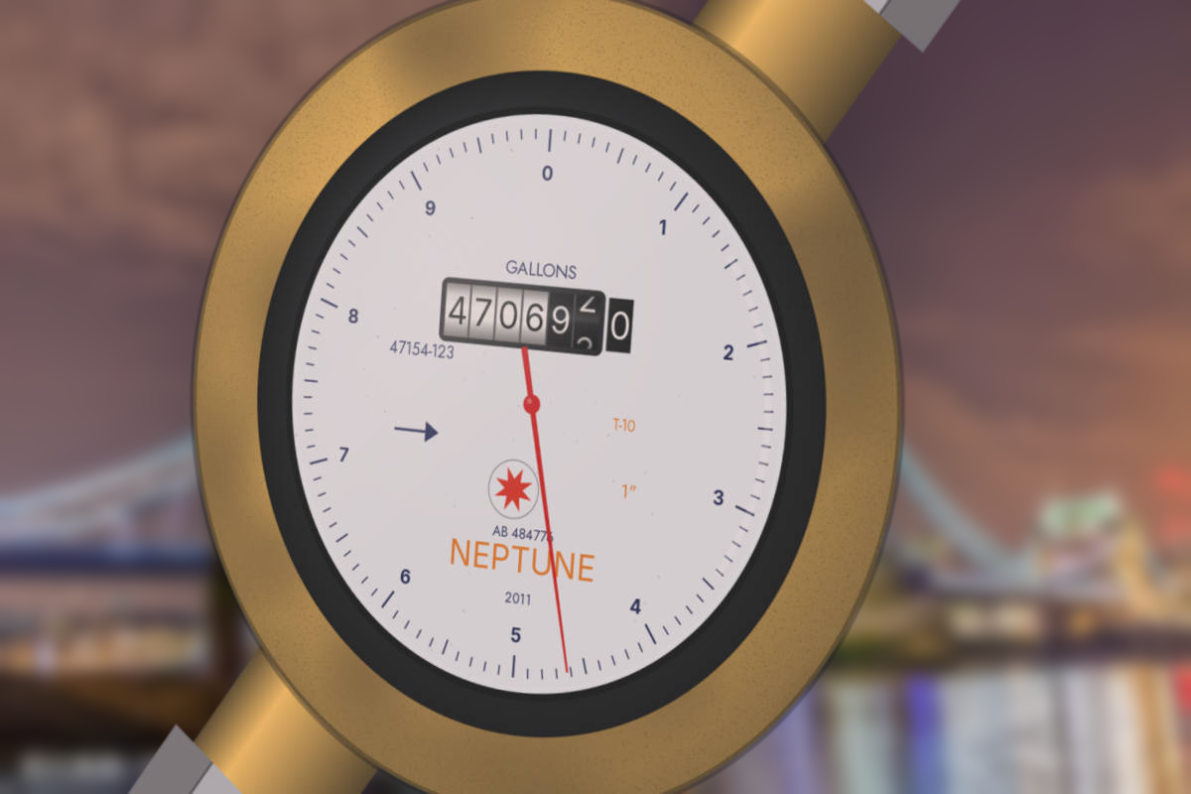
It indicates 4706924.6 gal
